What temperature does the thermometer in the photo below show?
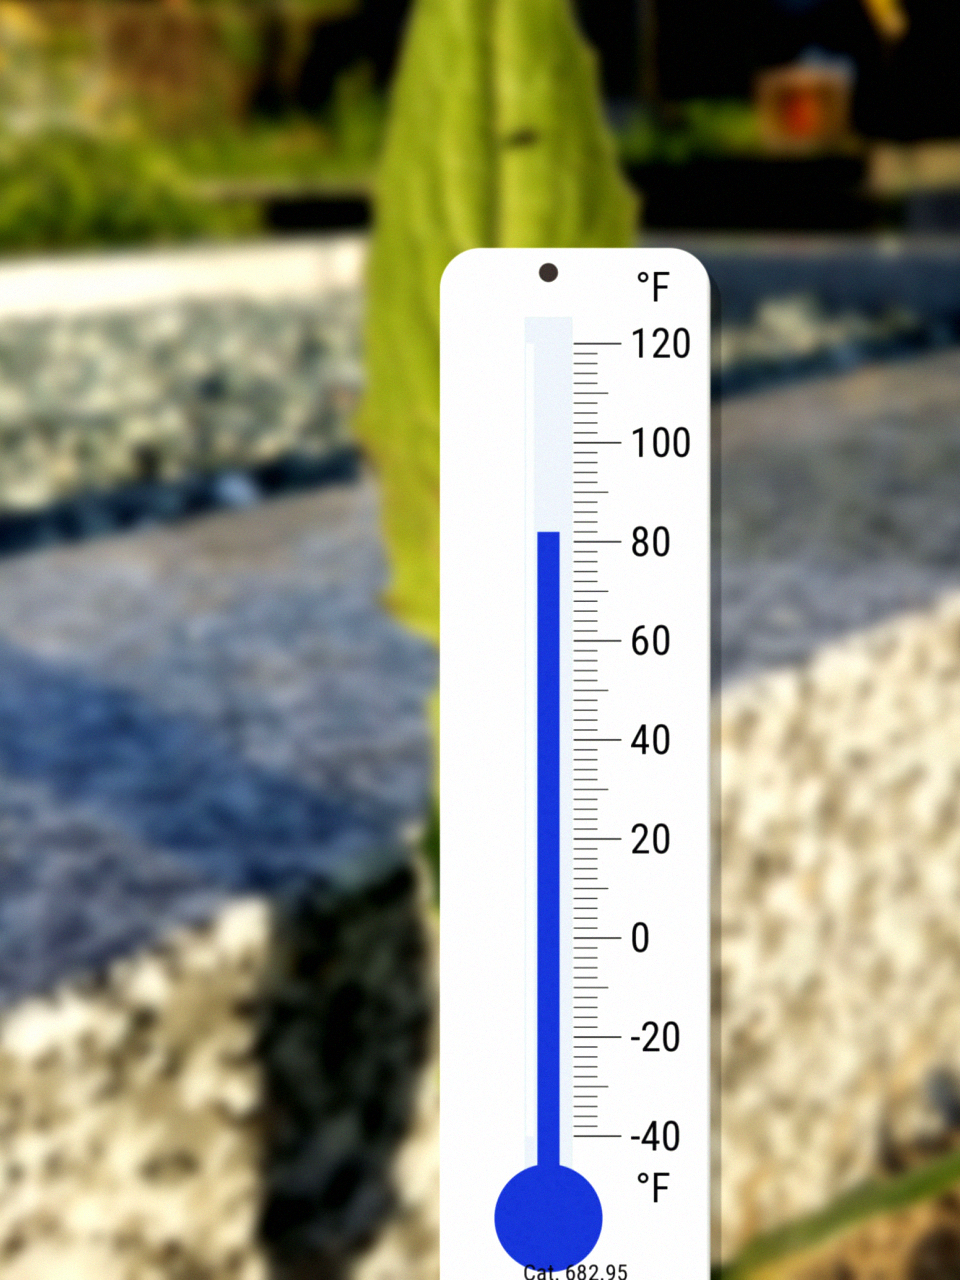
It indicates 82 °F
